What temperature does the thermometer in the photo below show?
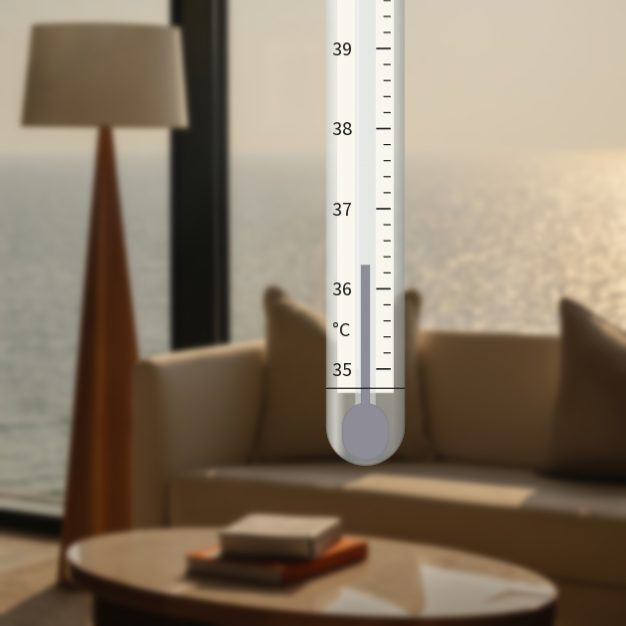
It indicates 36.3 °C
